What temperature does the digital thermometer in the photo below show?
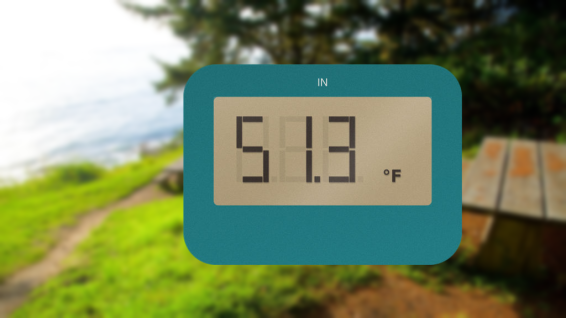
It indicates 51.3 °F
